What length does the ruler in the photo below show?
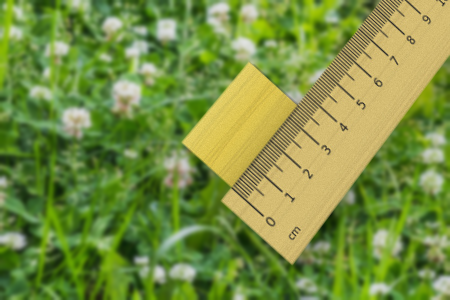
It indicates 3.5 cm
